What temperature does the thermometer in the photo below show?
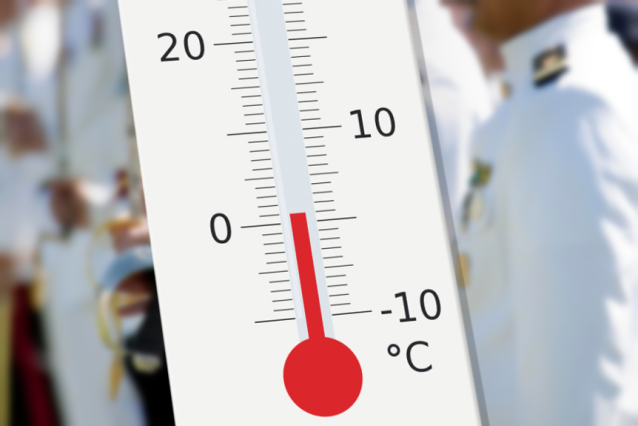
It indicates 1 °C
